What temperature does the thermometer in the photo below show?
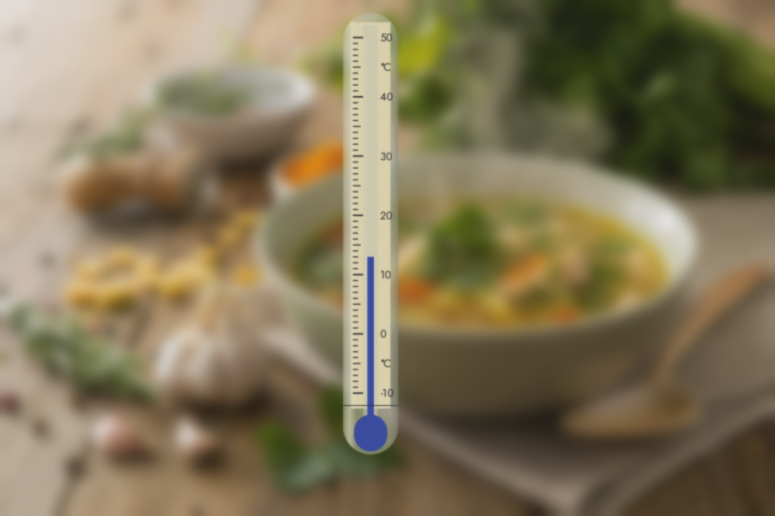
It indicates 13 °C
